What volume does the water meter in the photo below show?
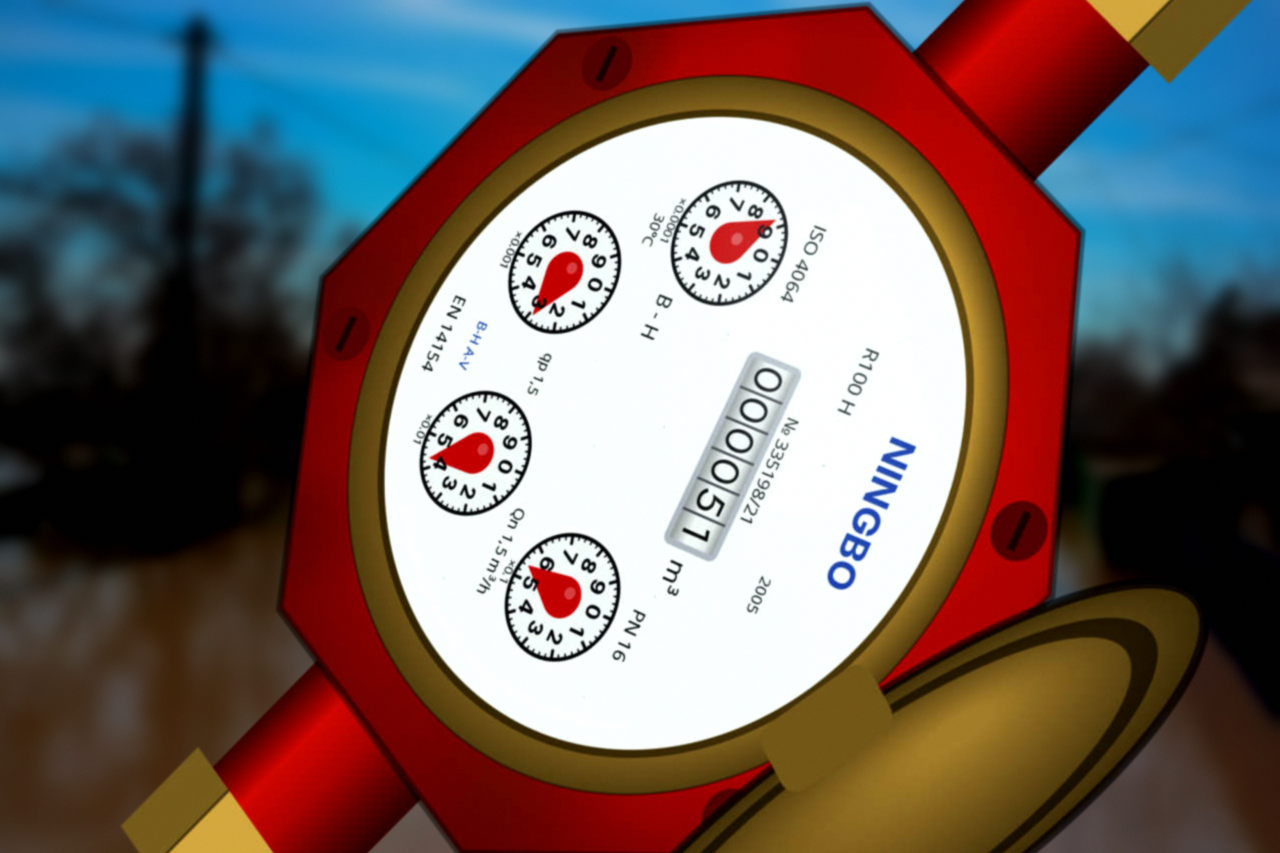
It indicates 51.5428 m³
